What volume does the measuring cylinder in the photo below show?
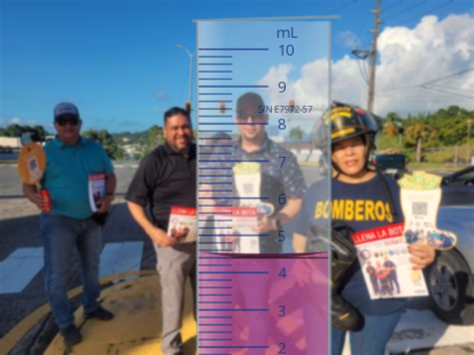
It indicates 4.4 mL
